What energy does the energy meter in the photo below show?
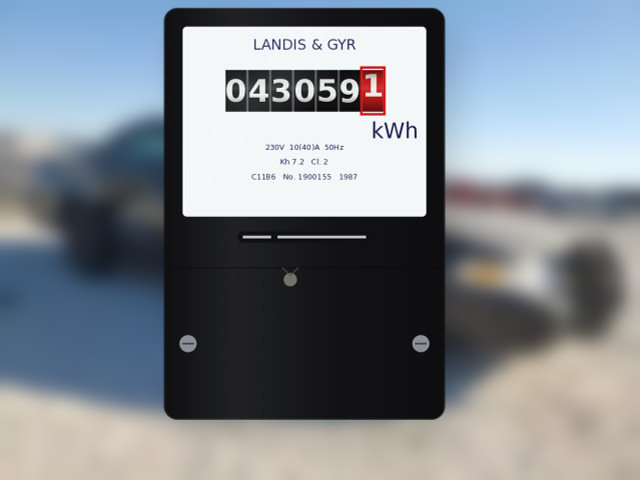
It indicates 43059.1 kWh
